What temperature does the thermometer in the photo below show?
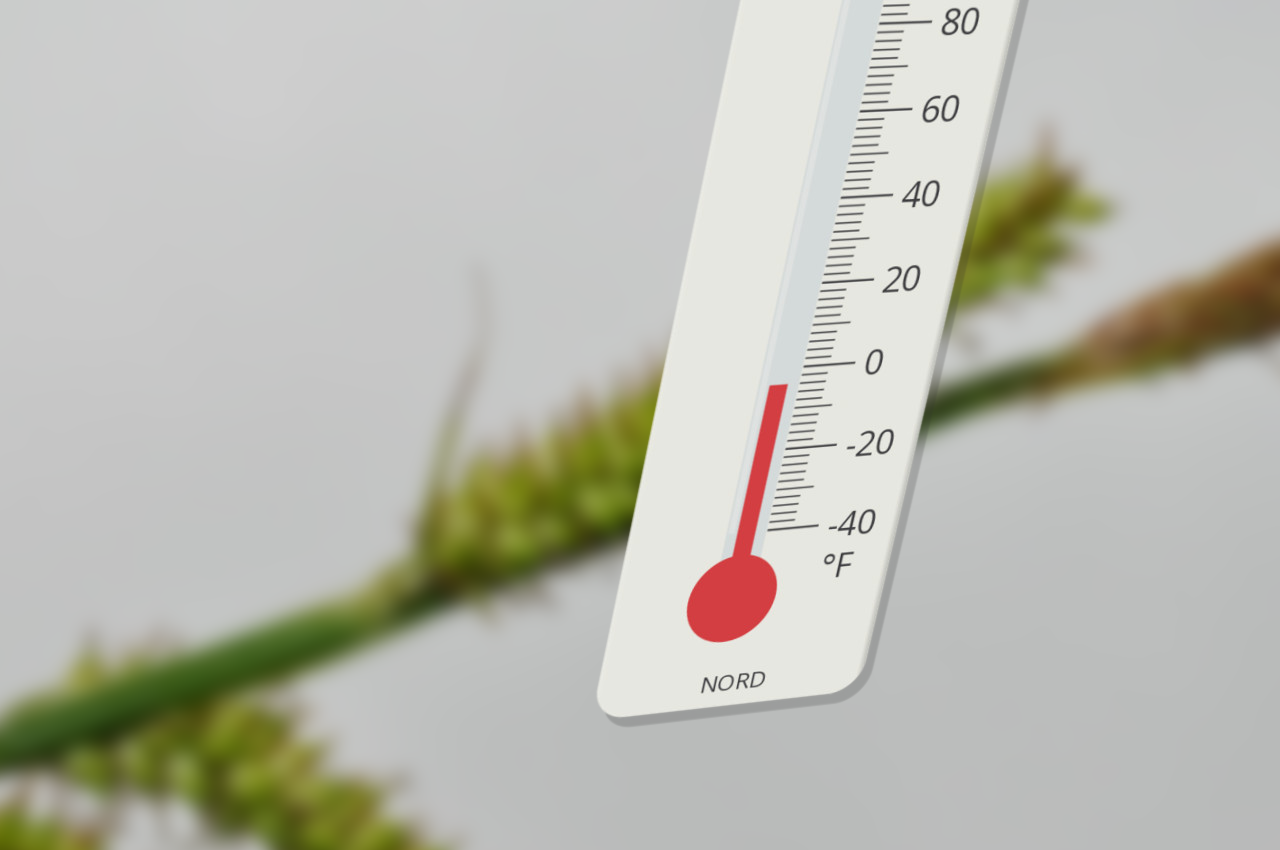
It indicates -4 °F
